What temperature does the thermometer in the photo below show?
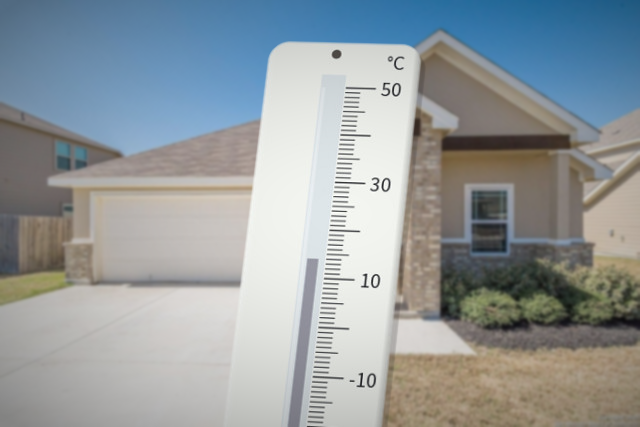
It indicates 14 °C
